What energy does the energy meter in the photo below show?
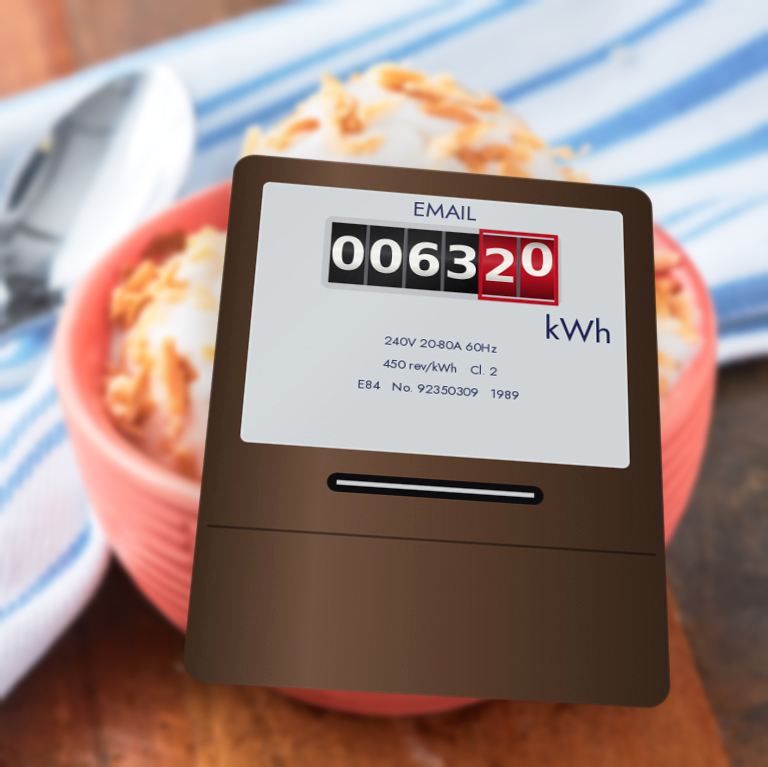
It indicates 63.20 kWh
